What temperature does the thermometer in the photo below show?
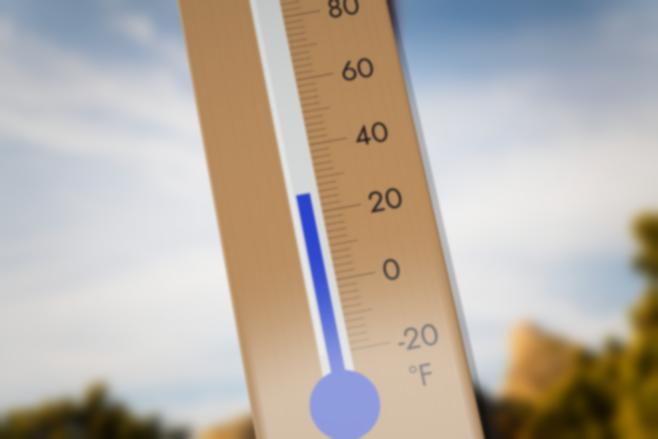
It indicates 26 °F
